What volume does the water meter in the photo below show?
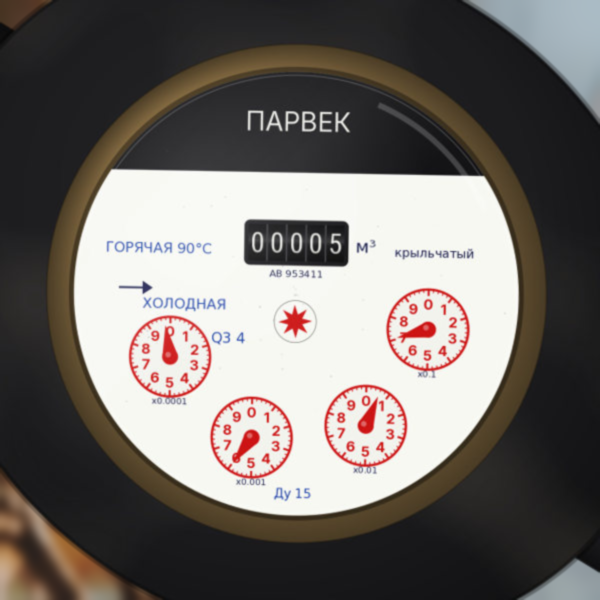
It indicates 5.7059 m³
